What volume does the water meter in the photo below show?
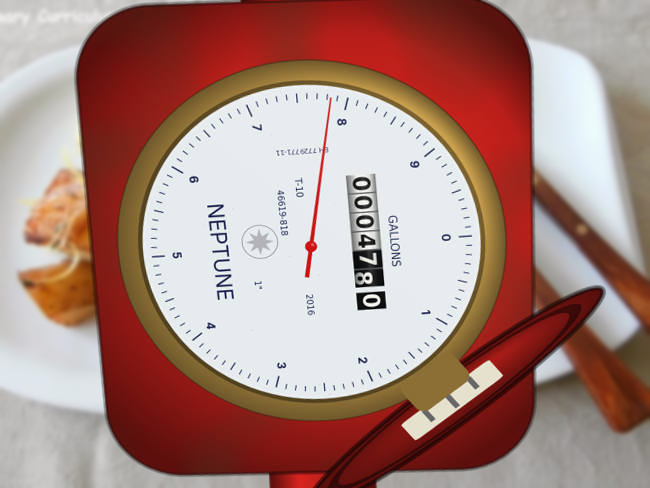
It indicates 4777.8 gal
